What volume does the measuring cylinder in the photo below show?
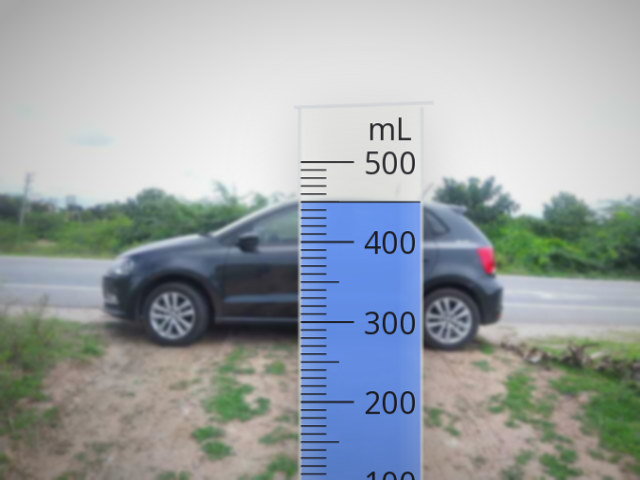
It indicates 450 mL
